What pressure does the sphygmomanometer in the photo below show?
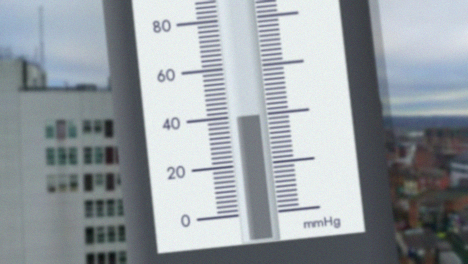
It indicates 40 mmHg
